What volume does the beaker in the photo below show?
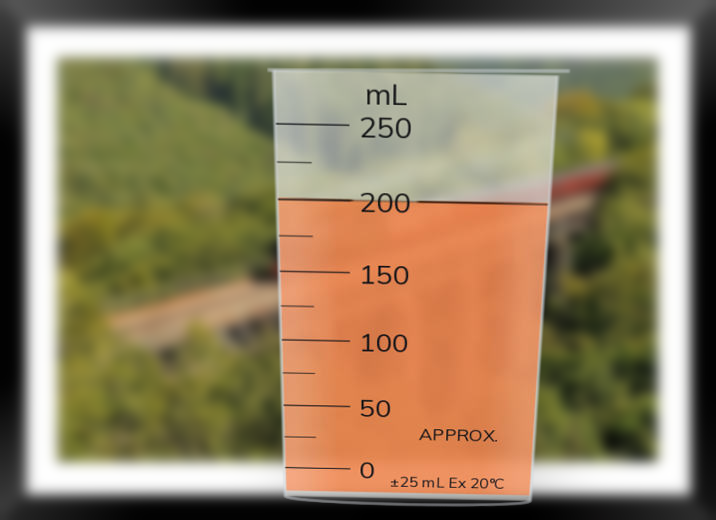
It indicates 200 mL
